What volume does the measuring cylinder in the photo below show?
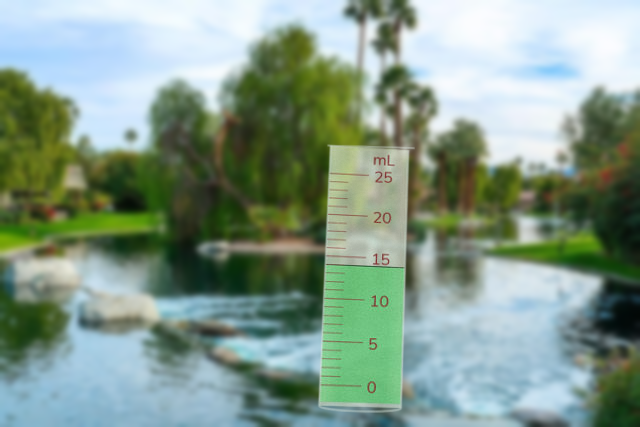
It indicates 14 mL
